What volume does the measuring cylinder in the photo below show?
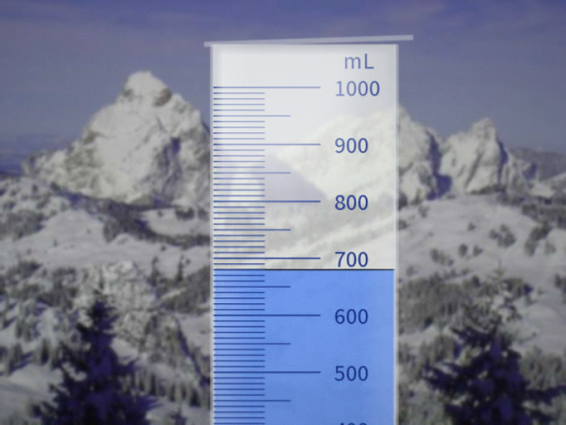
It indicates 680 mL
